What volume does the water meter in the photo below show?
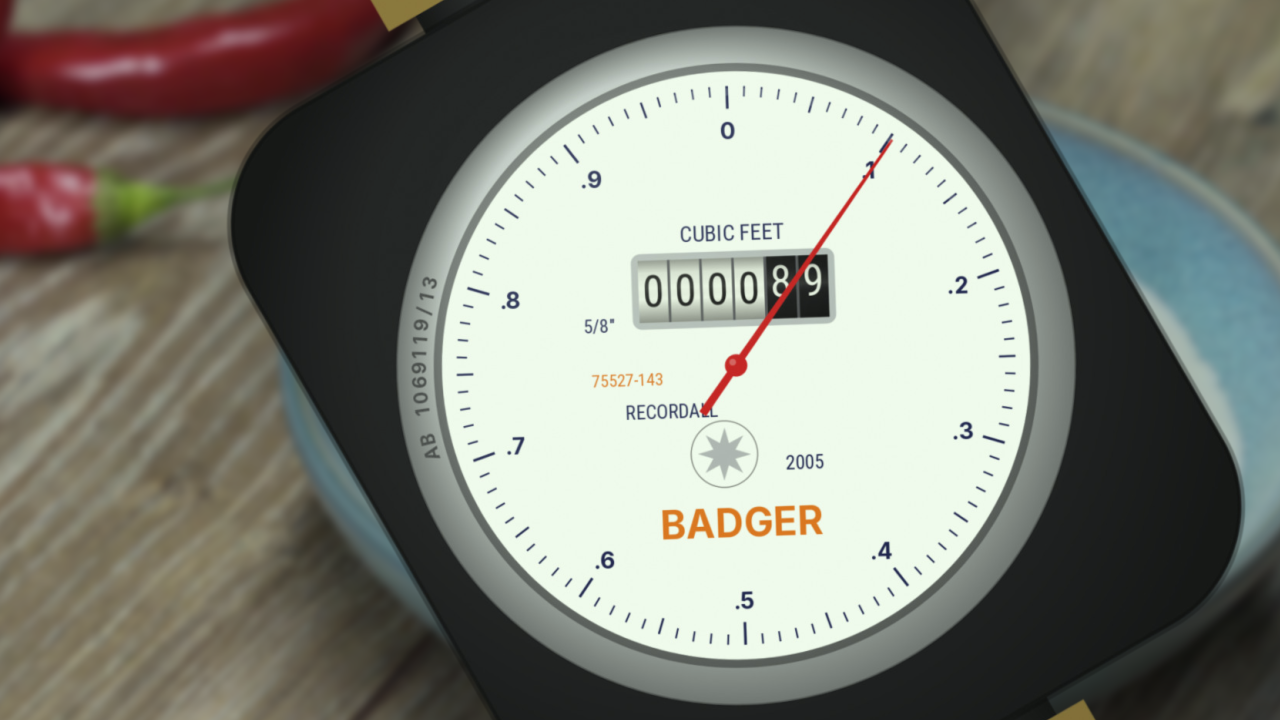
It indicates 89.10 ft³
